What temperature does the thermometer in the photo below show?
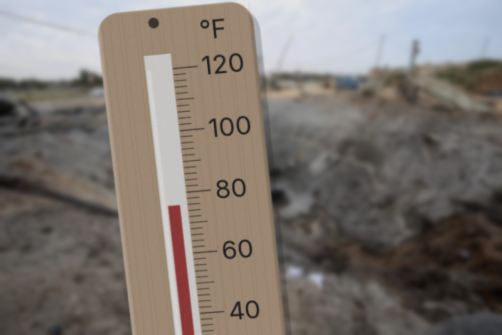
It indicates 76 °F
